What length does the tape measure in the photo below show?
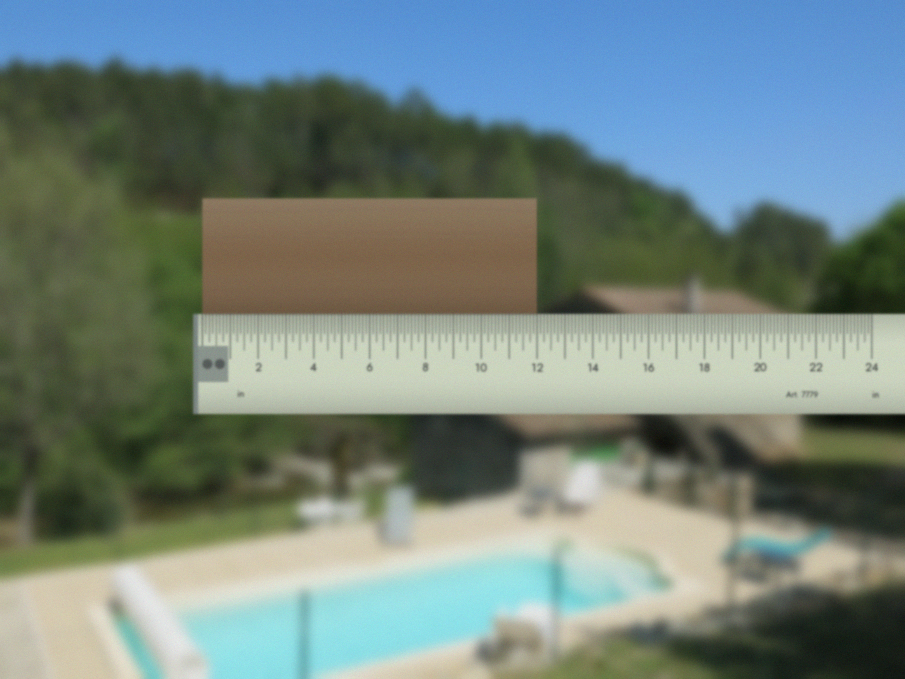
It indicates 12 in
